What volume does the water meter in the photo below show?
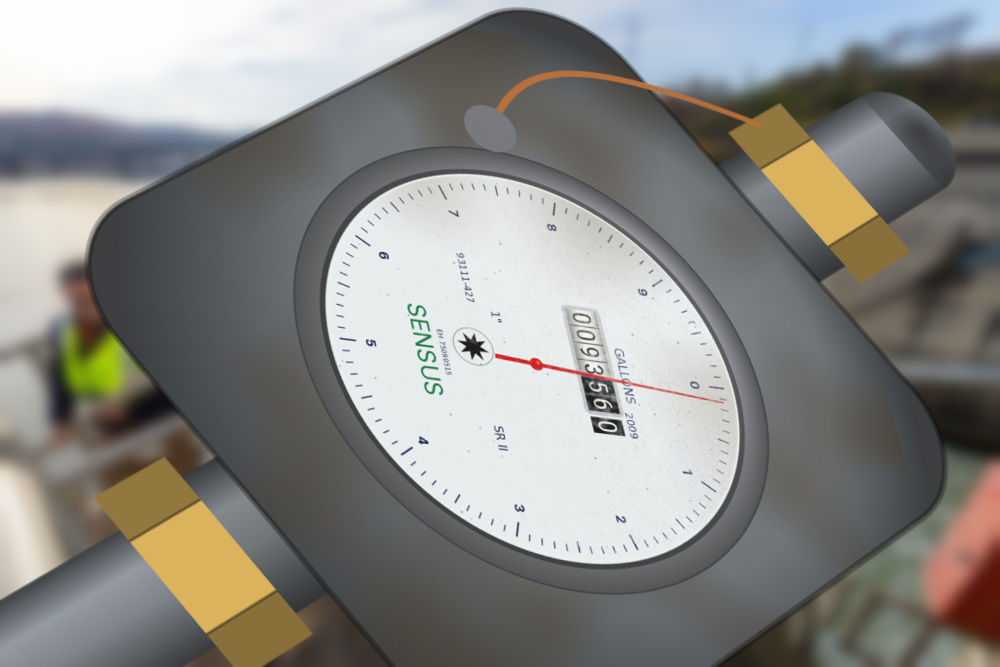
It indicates 93560.1 gal
